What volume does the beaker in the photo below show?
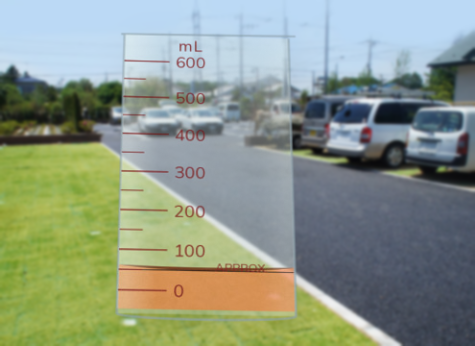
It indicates 50 mL
